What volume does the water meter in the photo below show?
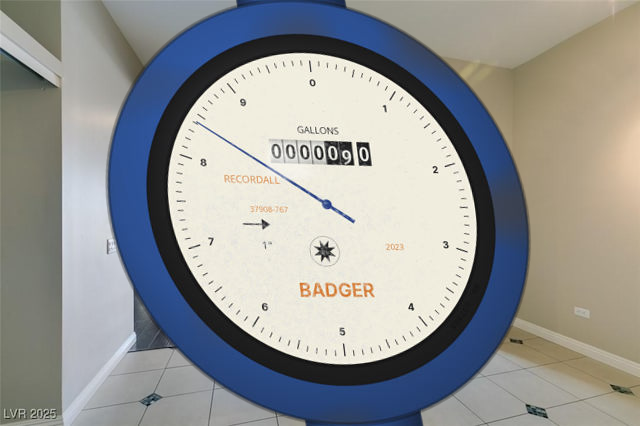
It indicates 88.4 gal
